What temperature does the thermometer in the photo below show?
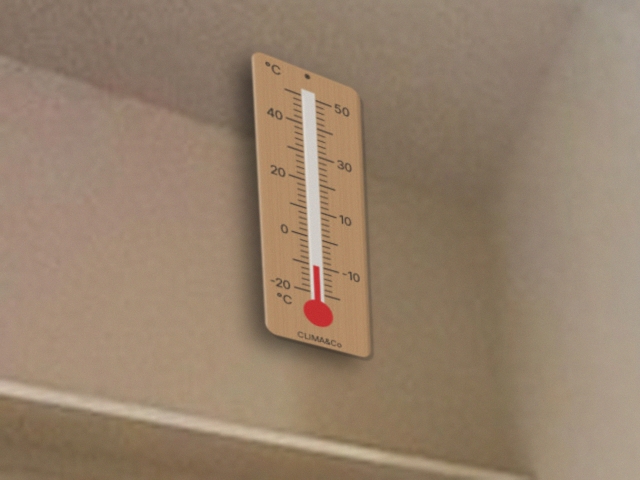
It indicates -10 °C
